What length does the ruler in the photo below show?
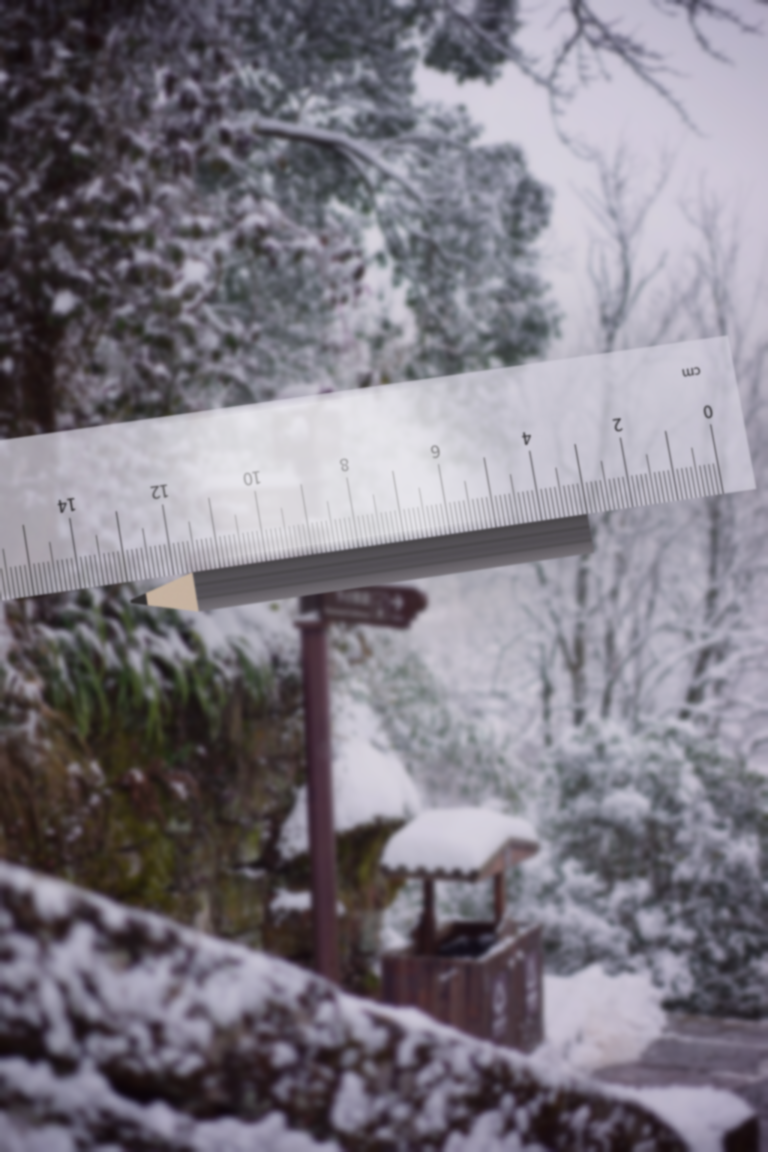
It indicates 10 cm
